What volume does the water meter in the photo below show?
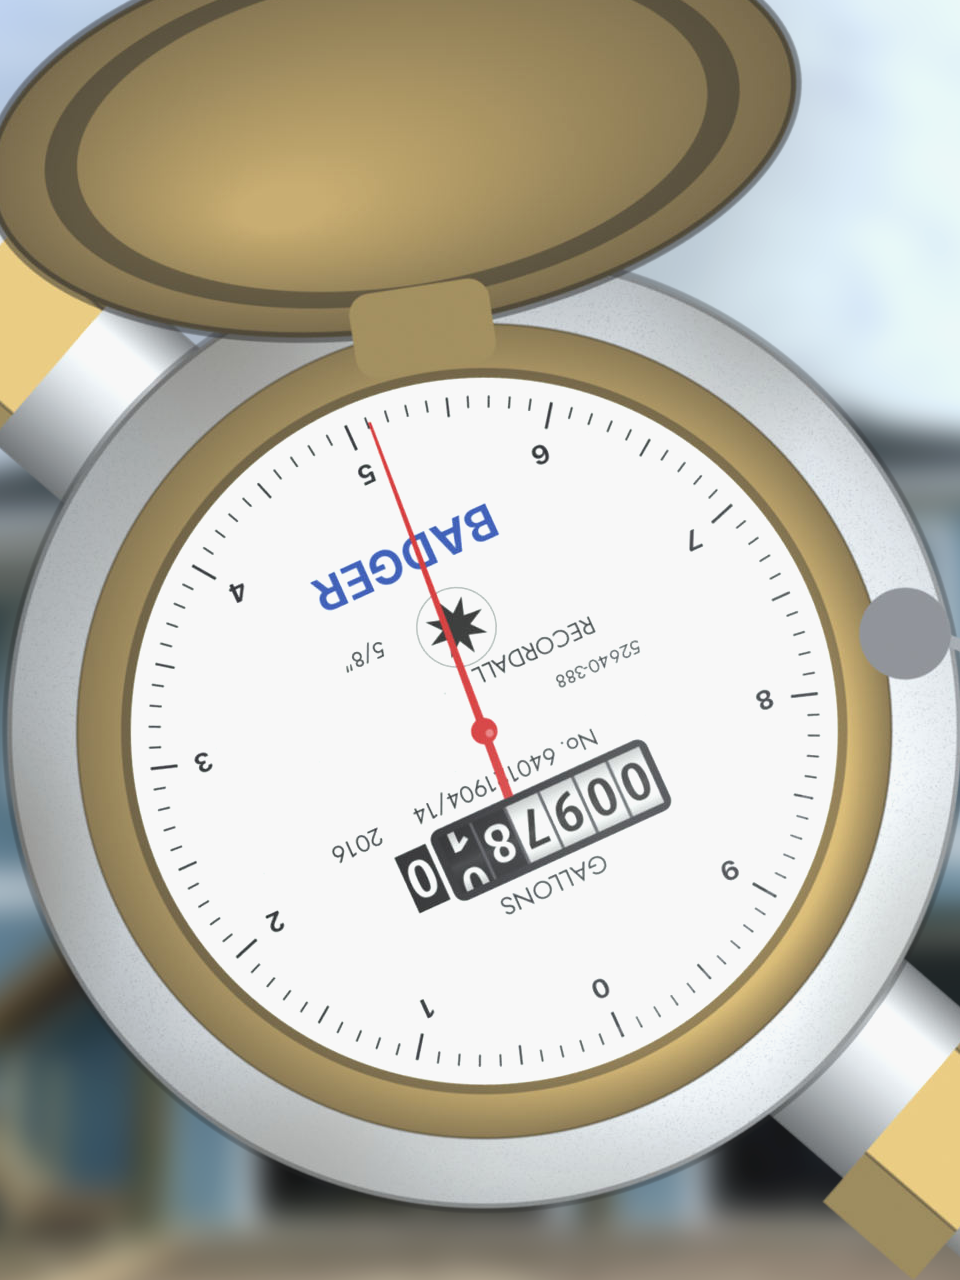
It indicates 97805.1 gal
